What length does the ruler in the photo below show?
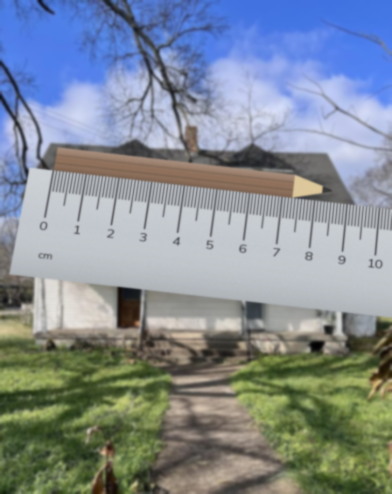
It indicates 8.5 cm
